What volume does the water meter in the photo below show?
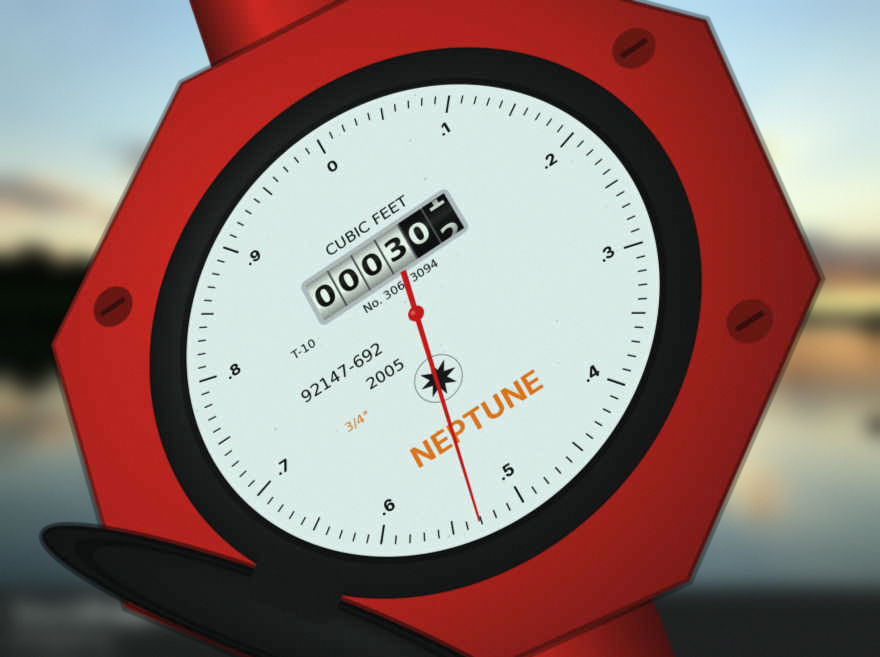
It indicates 301.53 ft³
